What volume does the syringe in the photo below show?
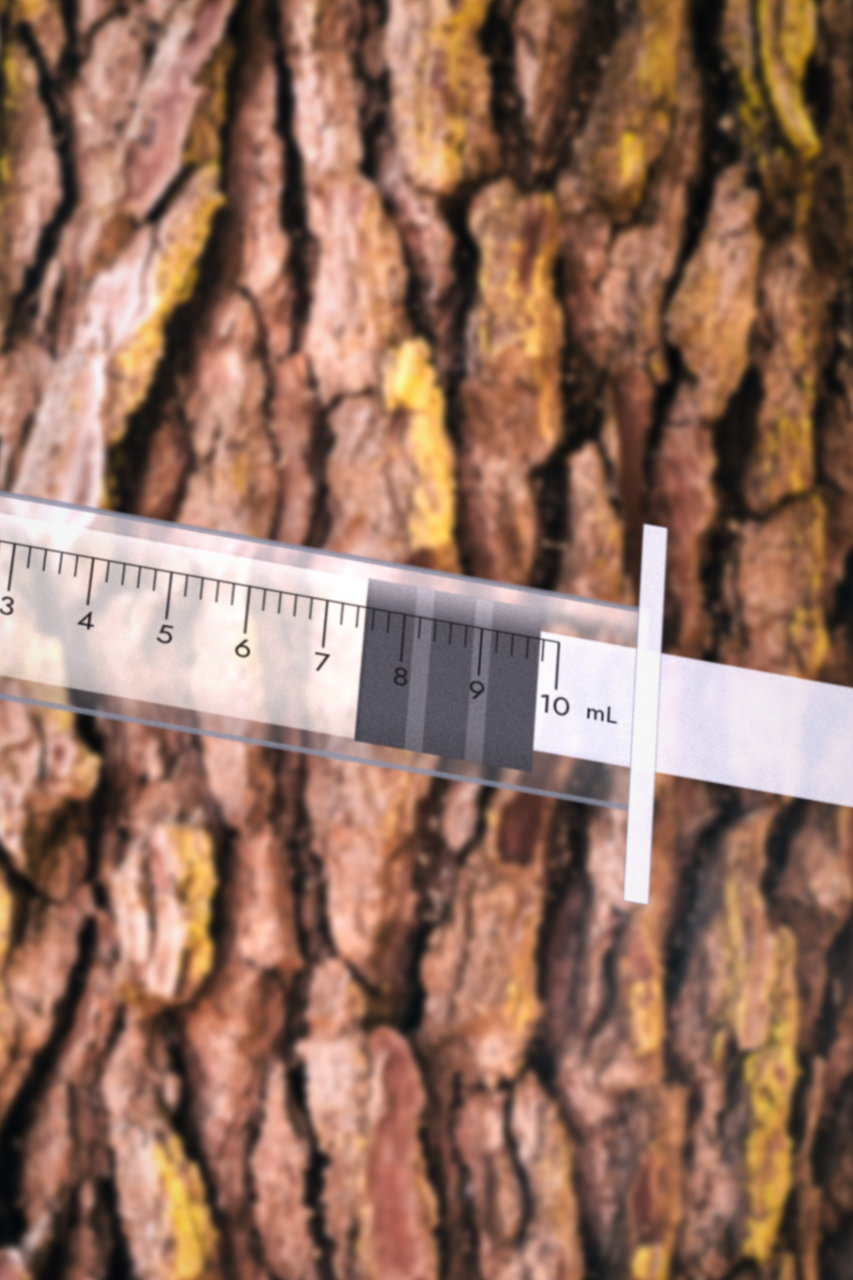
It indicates 7.5 mL
